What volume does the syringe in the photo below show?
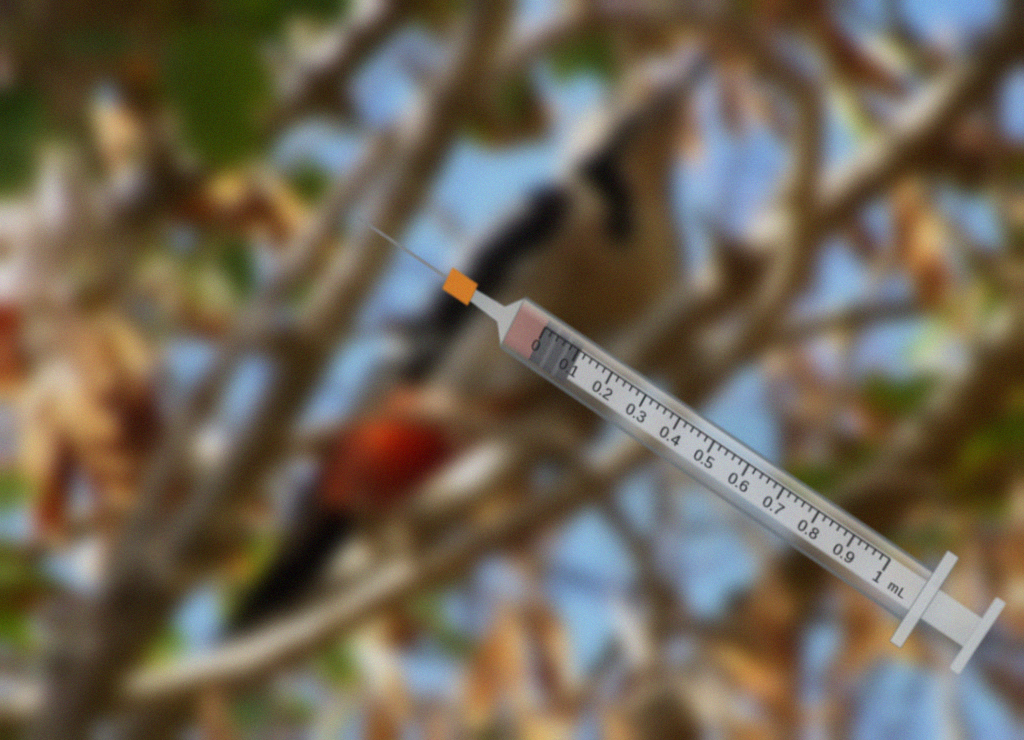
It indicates 0 mL
